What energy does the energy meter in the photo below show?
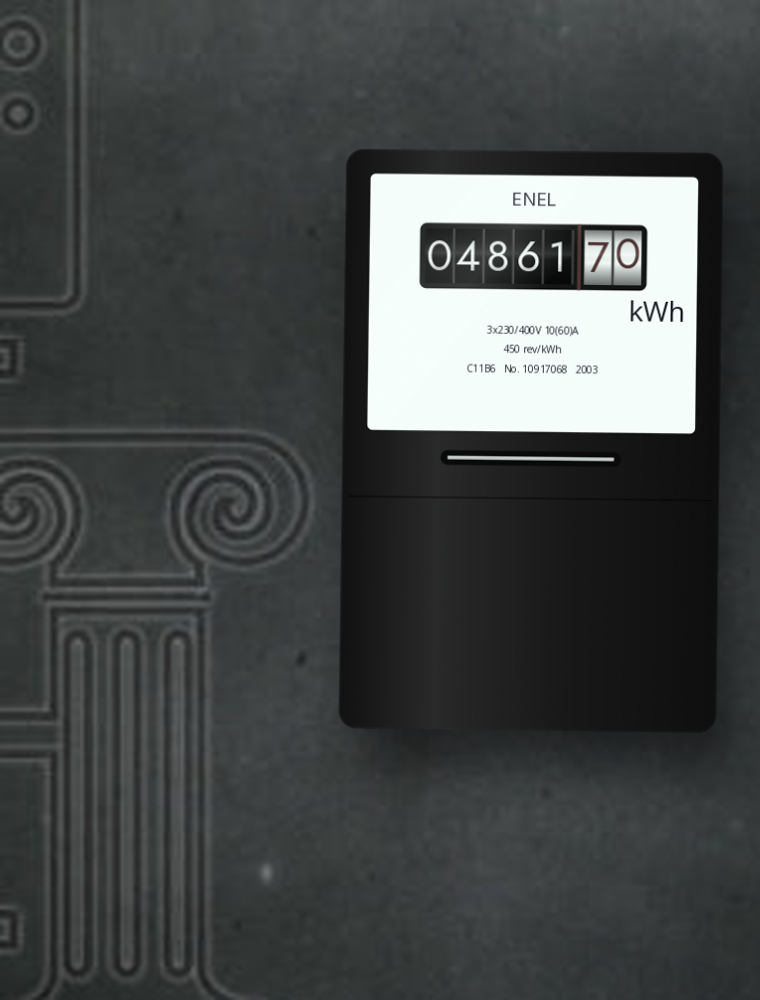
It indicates 4861.70 kWh
